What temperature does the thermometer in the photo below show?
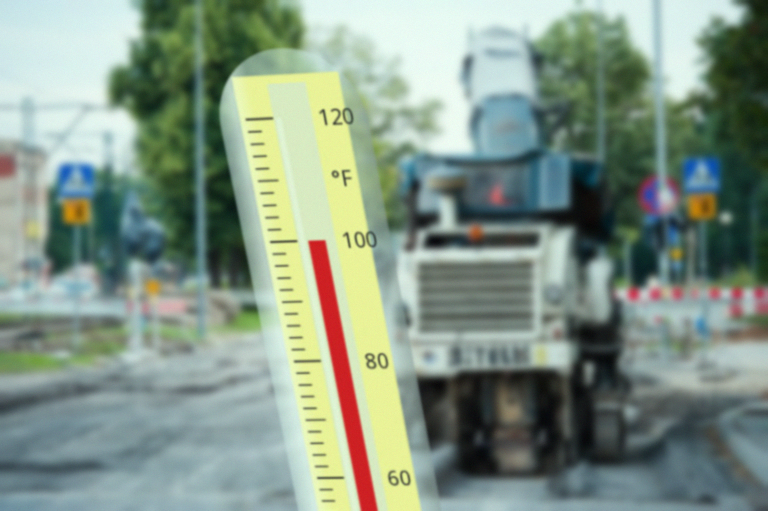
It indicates 100 °F
